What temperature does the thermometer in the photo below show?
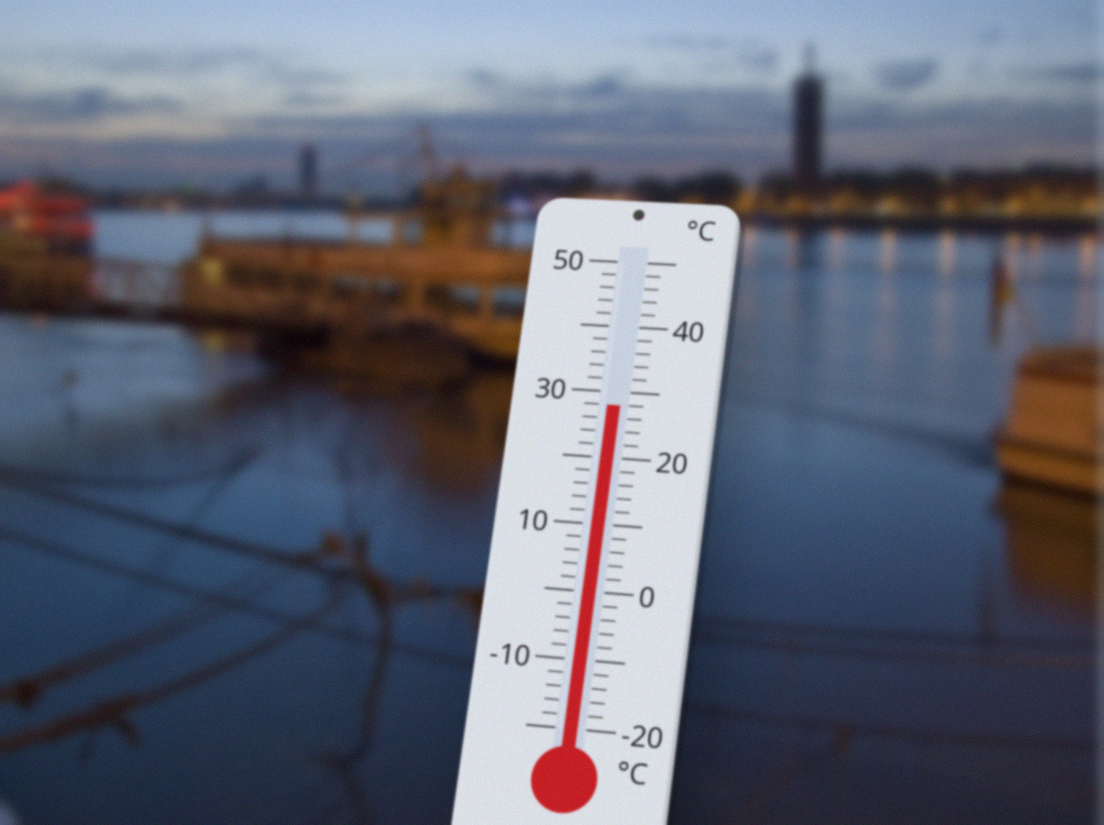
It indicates 28 °C
